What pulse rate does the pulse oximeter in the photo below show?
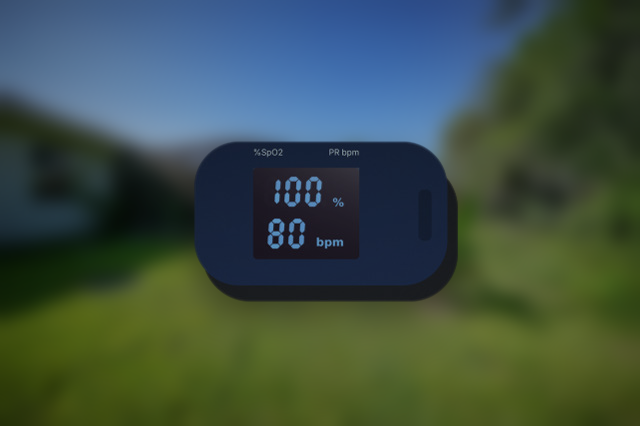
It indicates 80 bpm
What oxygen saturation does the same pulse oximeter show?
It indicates 100 %
